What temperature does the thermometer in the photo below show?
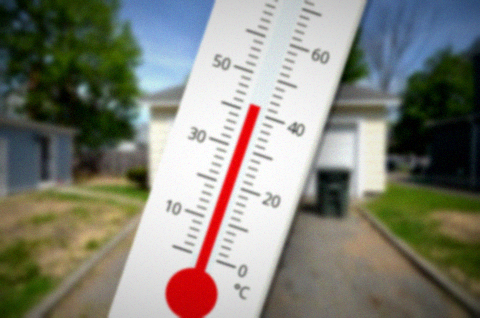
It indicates 42 °C
